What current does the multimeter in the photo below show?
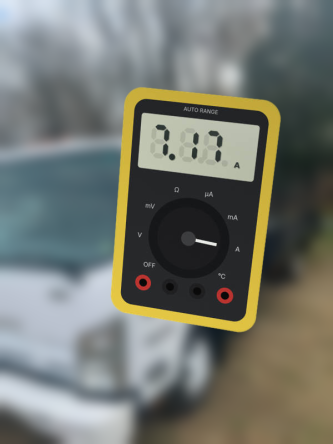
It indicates 7.17 A
